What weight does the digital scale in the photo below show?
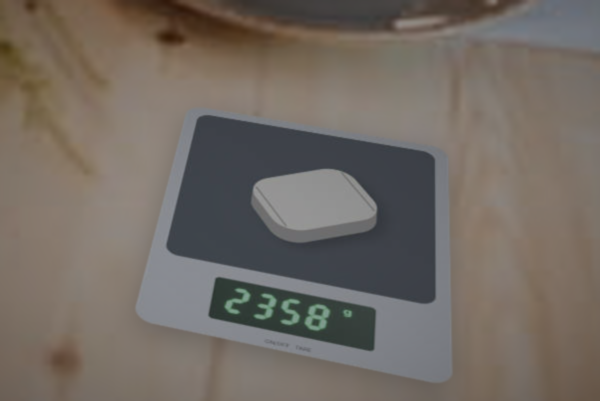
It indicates 2358 g
